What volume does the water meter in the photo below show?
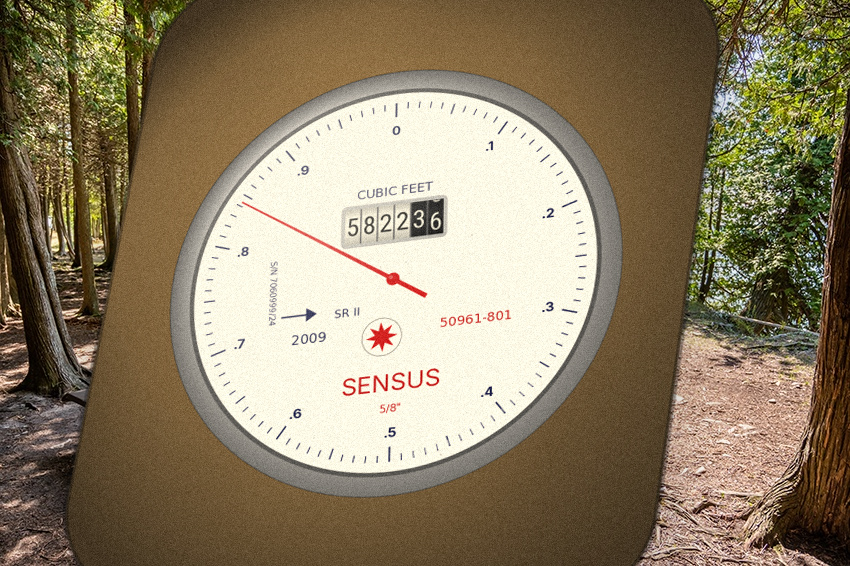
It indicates 582235.84 ft³
